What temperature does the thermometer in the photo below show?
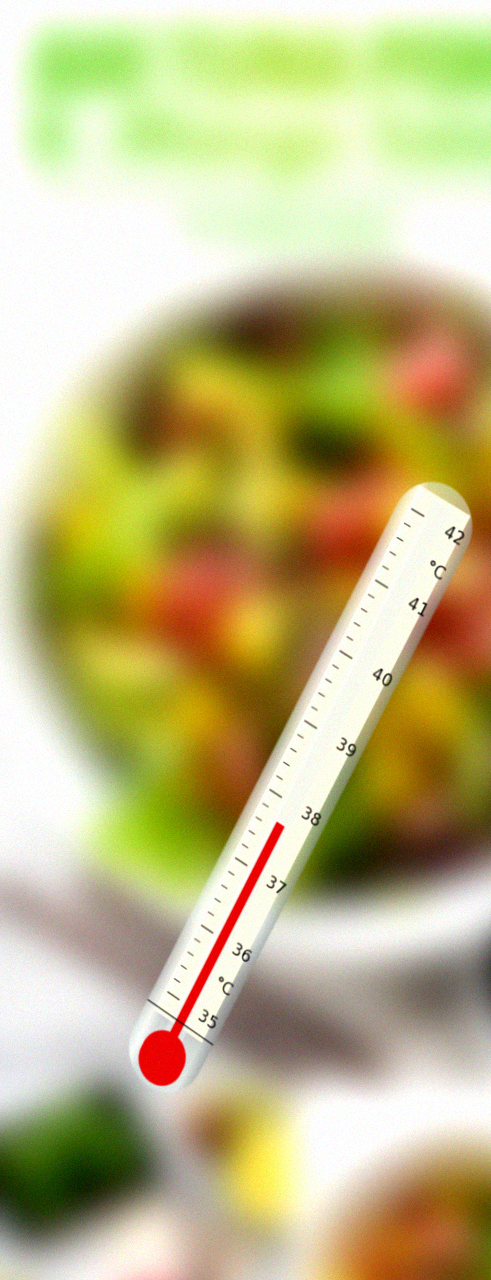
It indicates 37.7 °C
